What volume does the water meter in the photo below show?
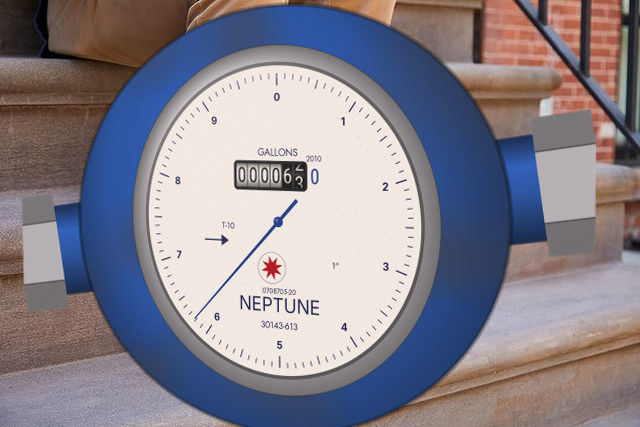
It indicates 626.2 gal
